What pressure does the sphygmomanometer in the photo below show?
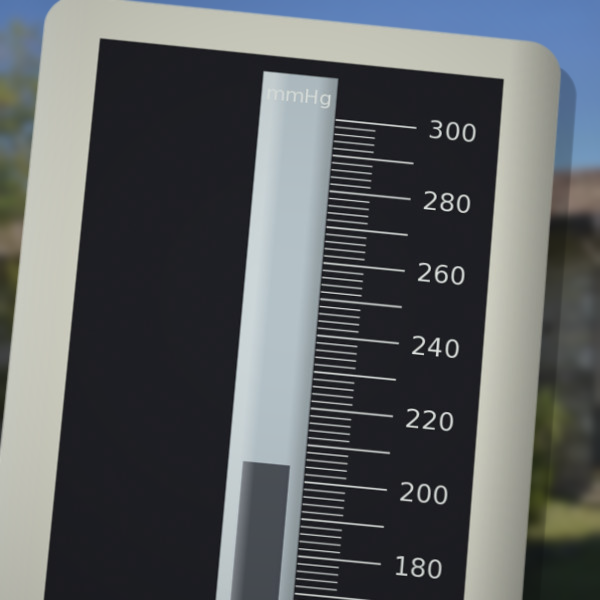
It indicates 204 mmHg
